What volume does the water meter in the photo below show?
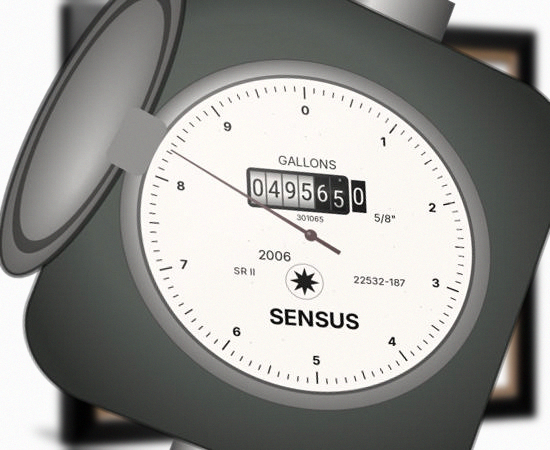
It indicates 495648.3 gal
